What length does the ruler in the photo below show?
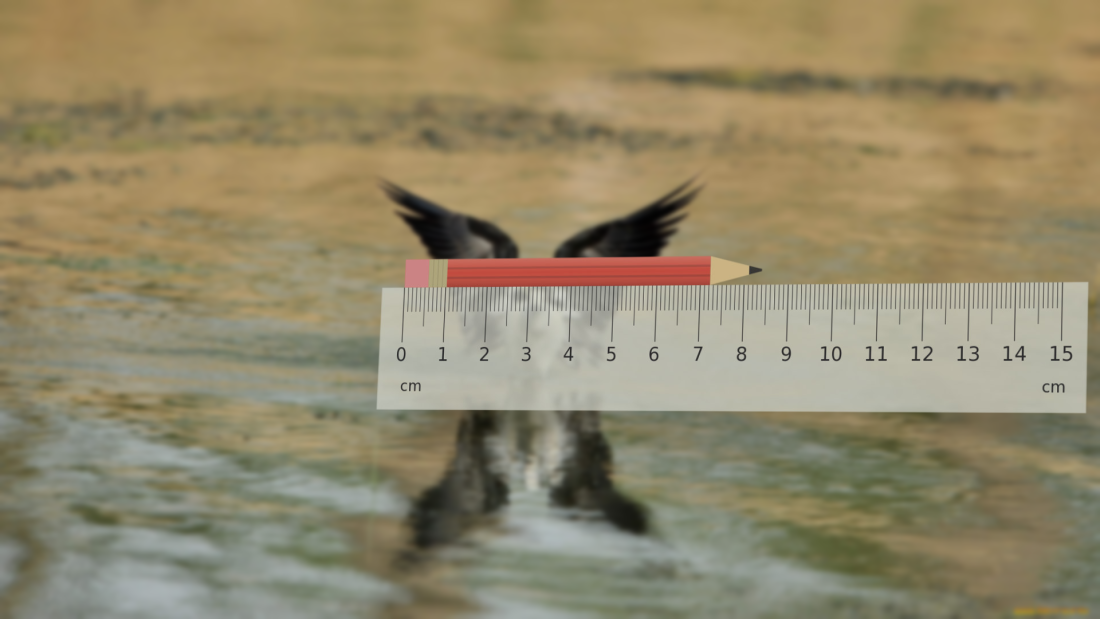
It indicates 8.4 cm
